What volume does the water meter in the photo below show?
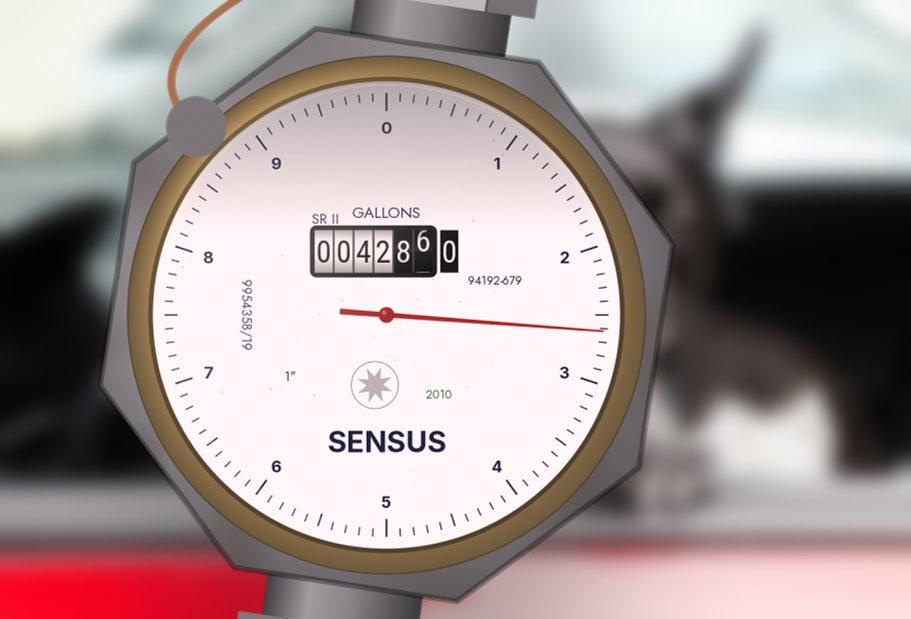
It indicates 42862.6 gal
